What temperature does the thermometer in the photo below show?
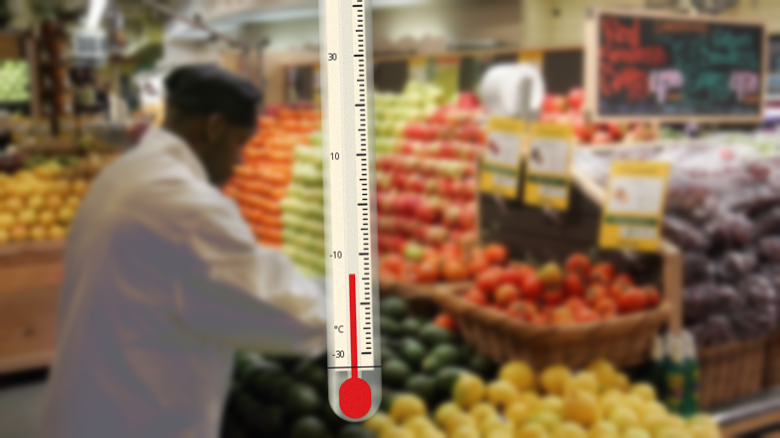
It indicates -14 °C
